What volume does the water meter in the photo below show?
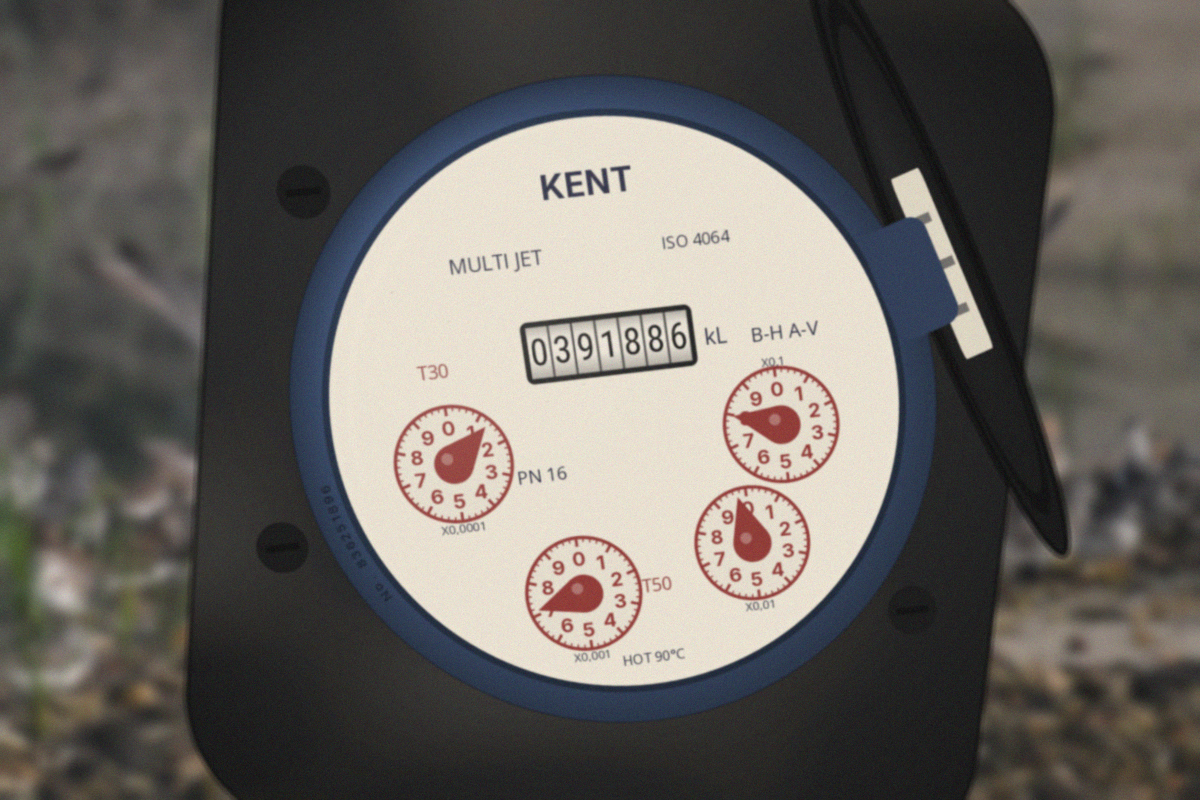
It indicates 391886.7971 kL
